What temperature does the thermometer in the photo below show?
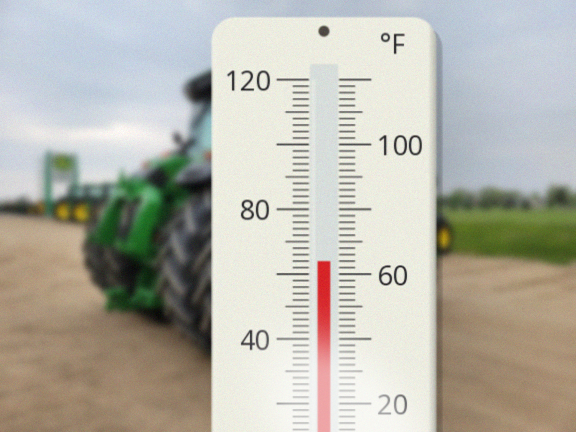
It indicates 64 °F
